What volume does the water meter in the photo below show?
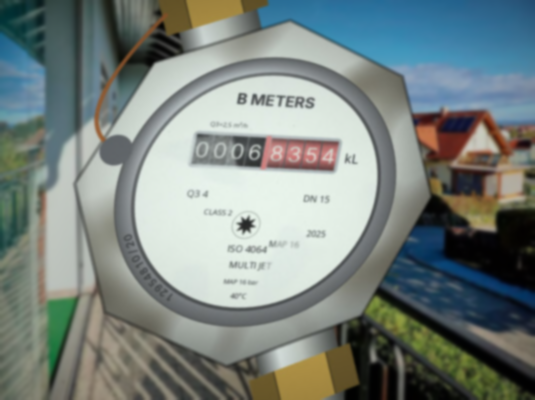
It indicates 6.8354 kL
